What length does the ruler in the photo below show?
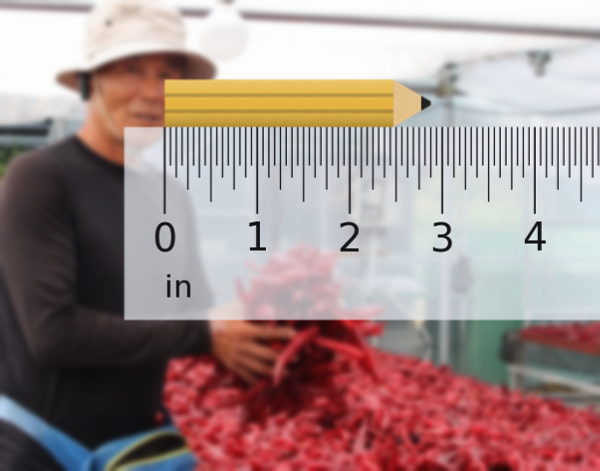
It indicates 2.875 in
